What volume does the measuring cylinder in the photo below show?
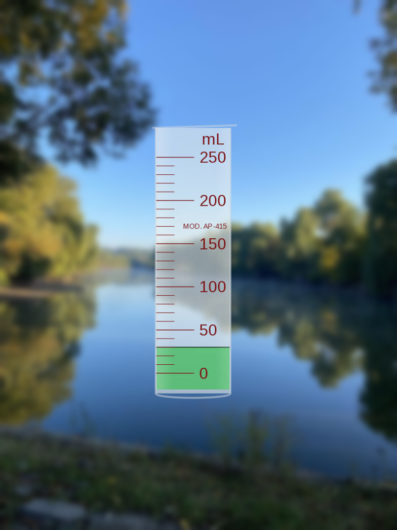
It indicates 30 mL
